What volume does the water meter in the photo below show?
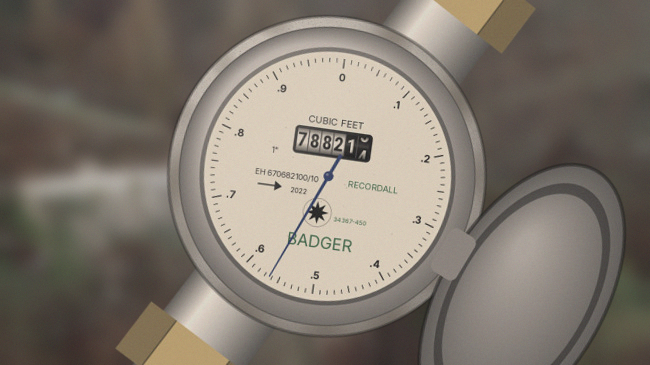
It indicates 788213.56 ft³
